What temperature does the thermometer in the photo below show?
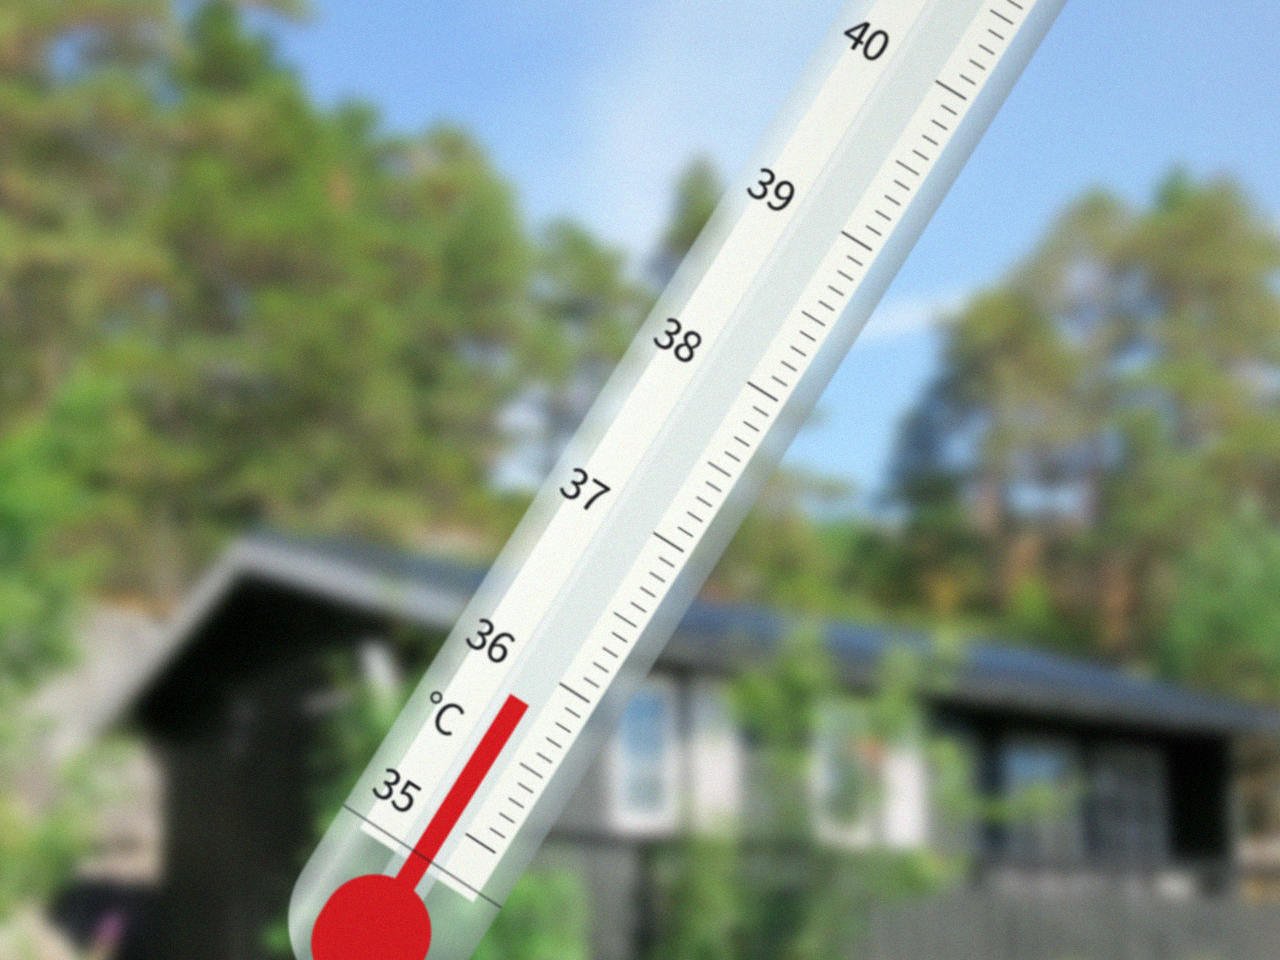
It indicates 35.8 °C
